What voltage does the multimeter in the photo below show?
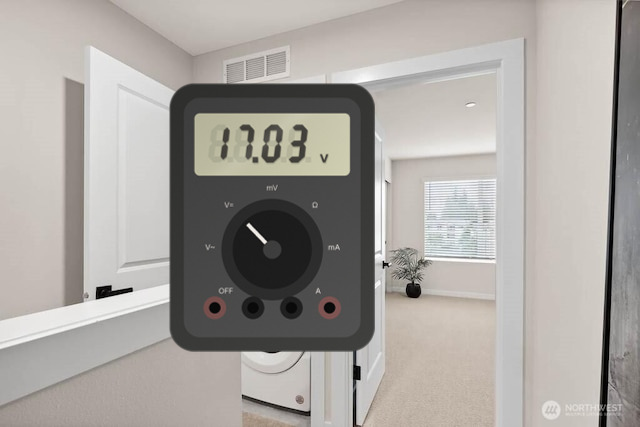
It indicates 17.03 V
